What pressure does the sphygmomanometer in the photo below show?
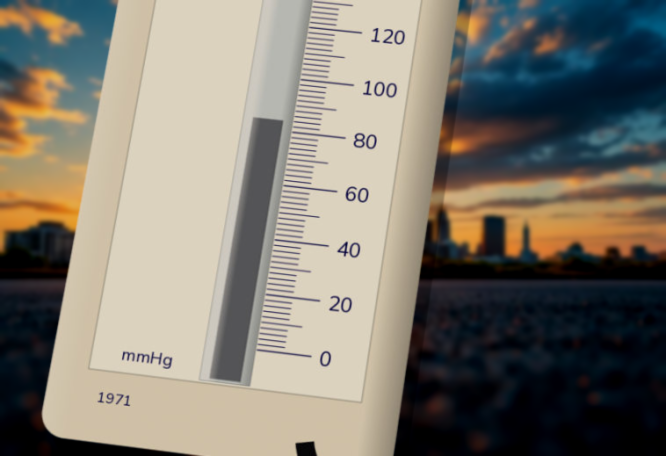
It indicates 84 mmHg
